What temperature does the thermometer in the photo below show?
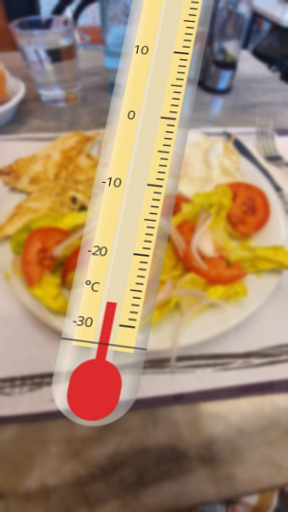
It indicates -27 °C
